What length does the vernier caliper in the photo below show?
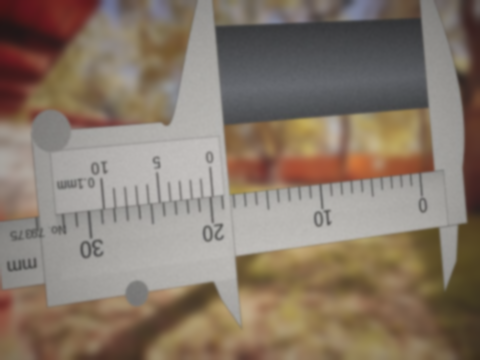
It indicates 19.8 mm
